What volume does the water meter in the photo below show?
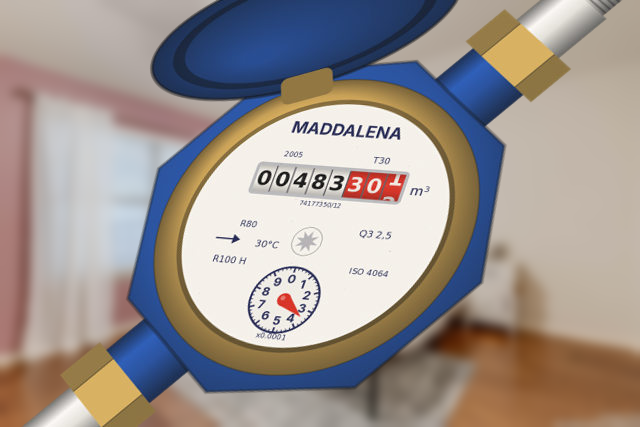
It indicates 483.3013 m³
